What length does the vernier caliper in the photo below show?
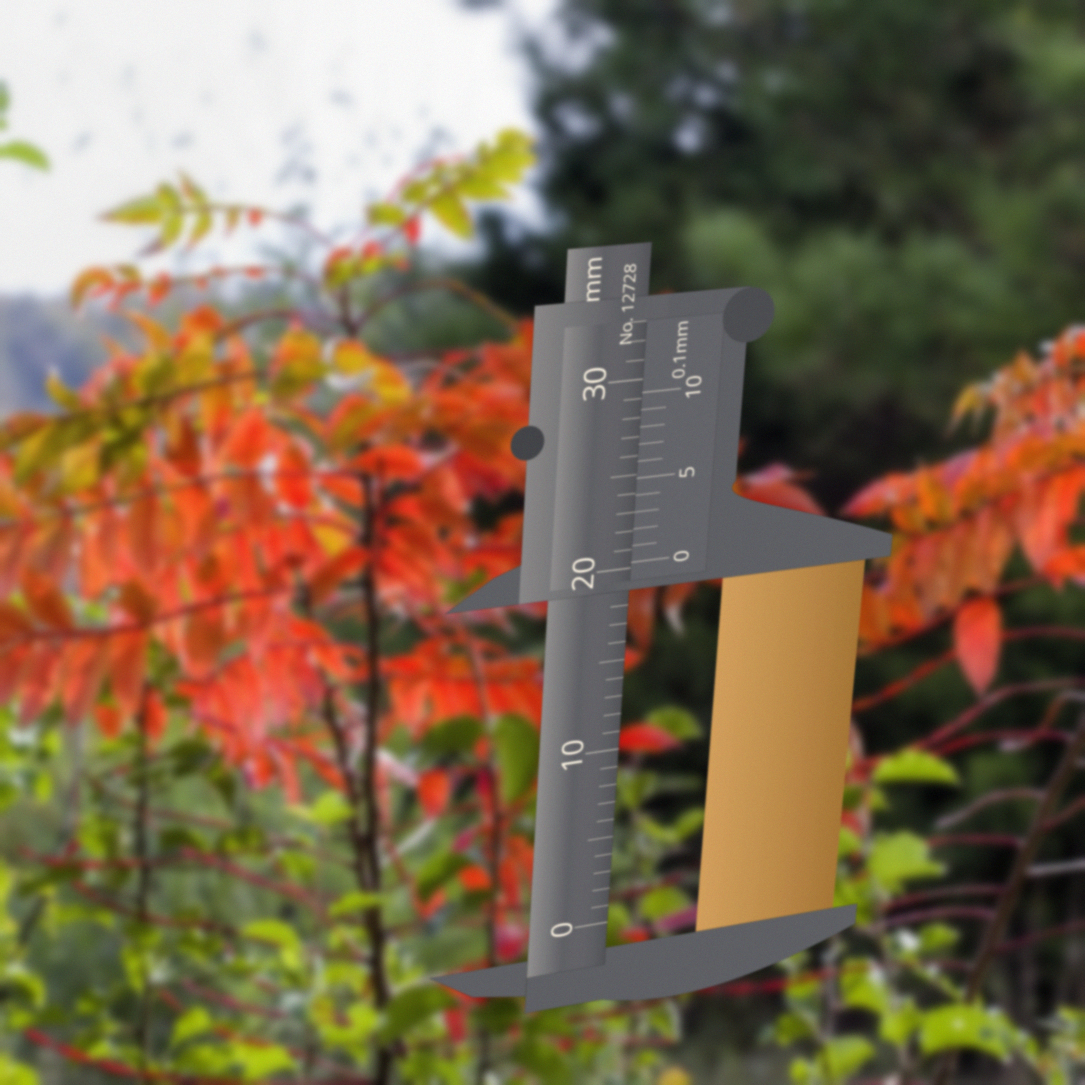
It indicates 20.3 mm
